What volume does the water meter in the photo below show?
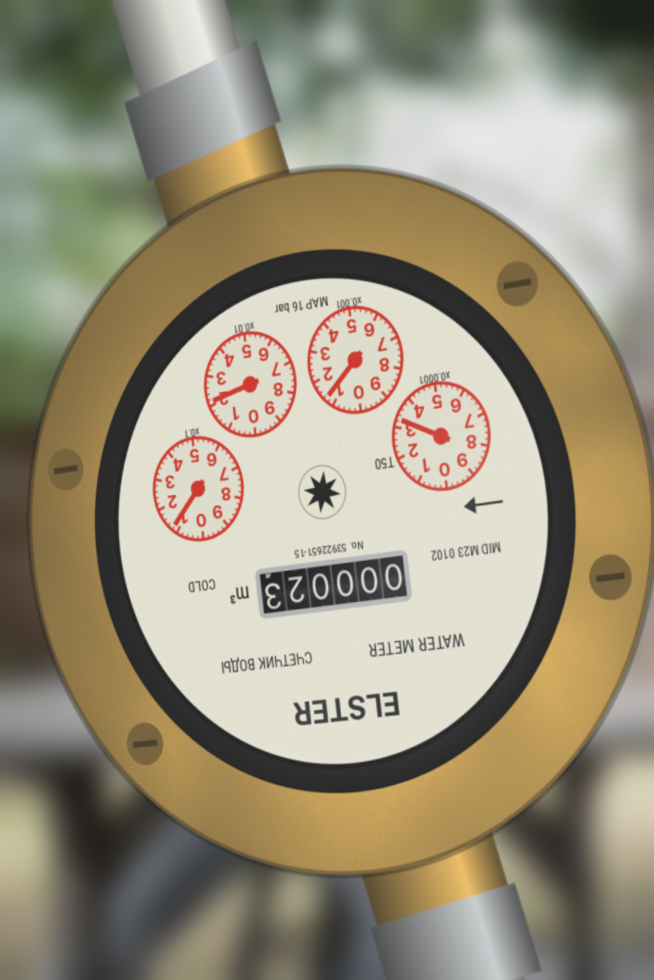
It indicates 23.1213 m³
